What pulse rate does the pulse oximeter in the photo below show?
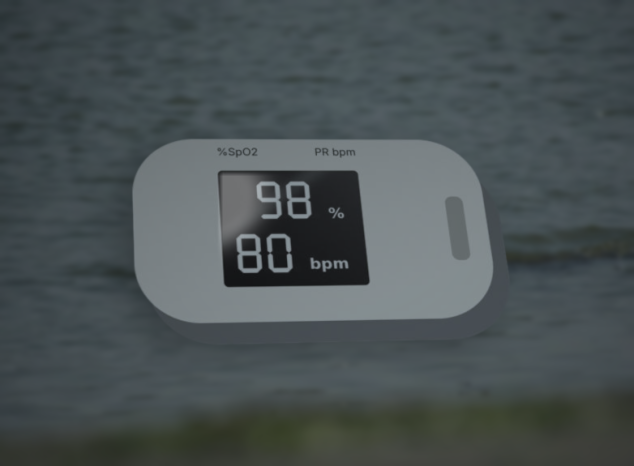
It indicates 80 bpm
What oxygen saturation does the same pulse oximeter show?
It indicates 98 %
